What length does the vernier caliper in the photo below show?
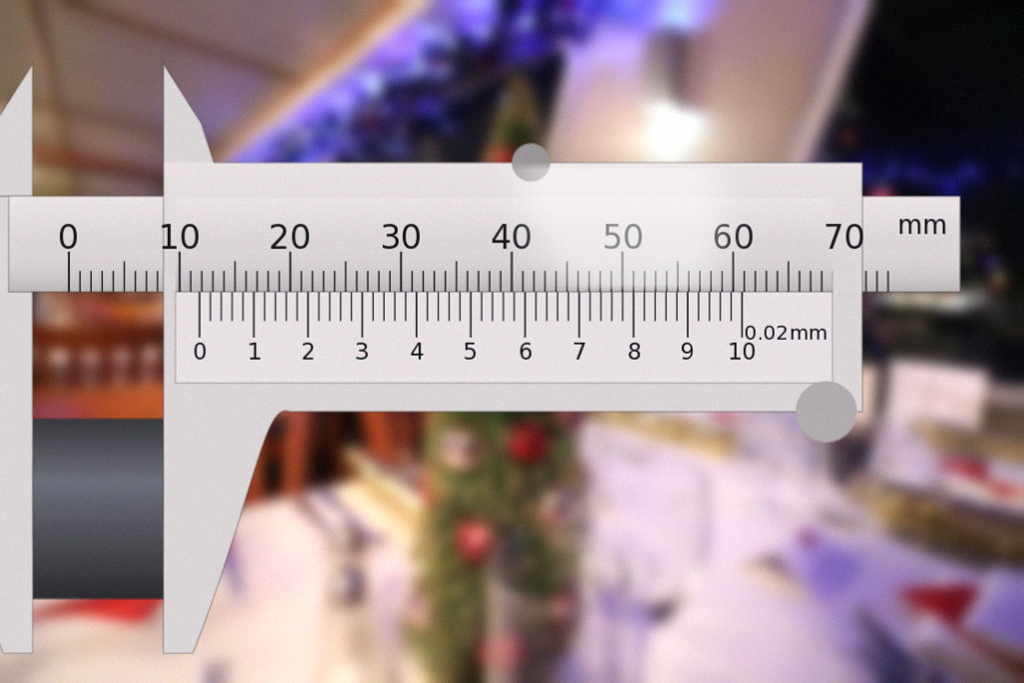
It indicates 11.8 mm
